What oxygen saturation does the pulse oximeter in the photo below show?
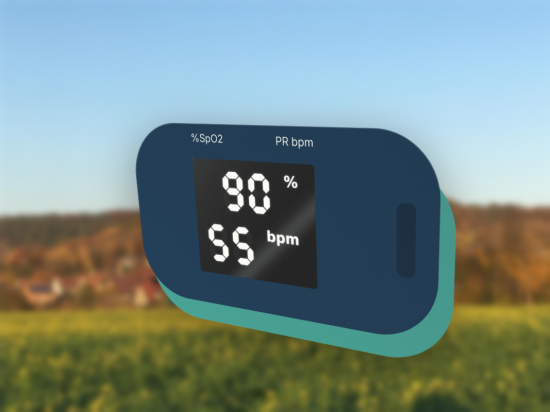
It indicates 90 %
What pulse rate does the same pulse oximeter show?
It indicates 55 bpm
